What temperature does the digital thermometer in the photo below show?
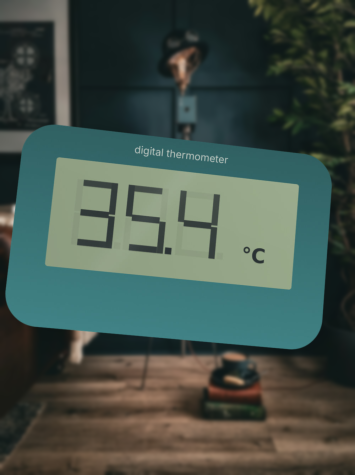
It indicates 35.4 °C
